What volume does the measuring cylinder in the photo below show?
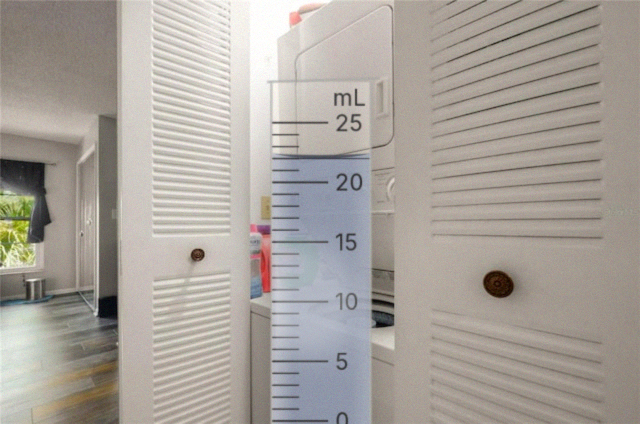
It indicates 22 mL
